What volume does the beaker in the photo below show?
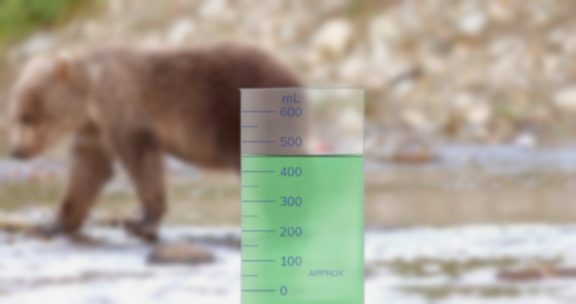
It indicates 450 mL
